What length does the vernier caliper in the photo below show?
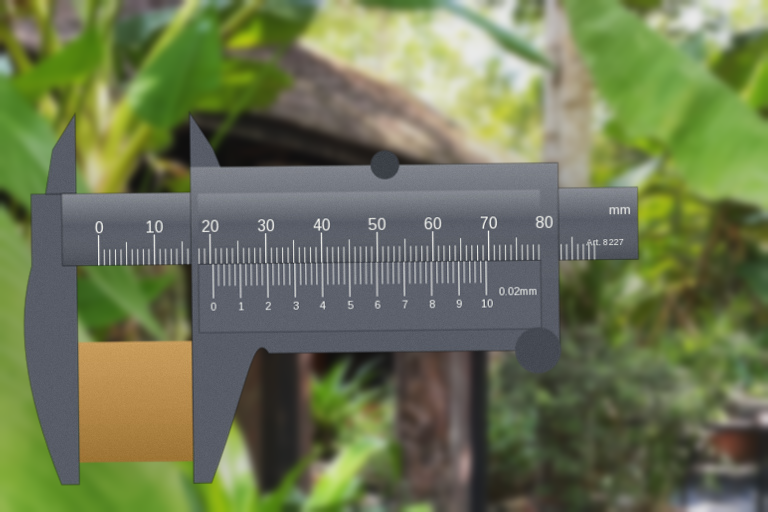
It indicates 20.5 mm
